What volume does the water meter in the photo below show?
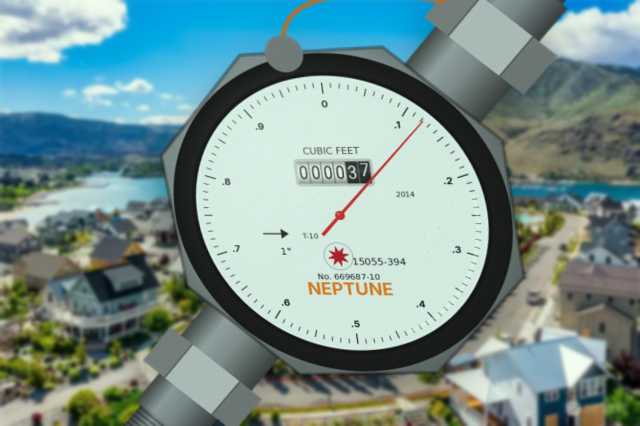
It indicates 37.12 ft³
